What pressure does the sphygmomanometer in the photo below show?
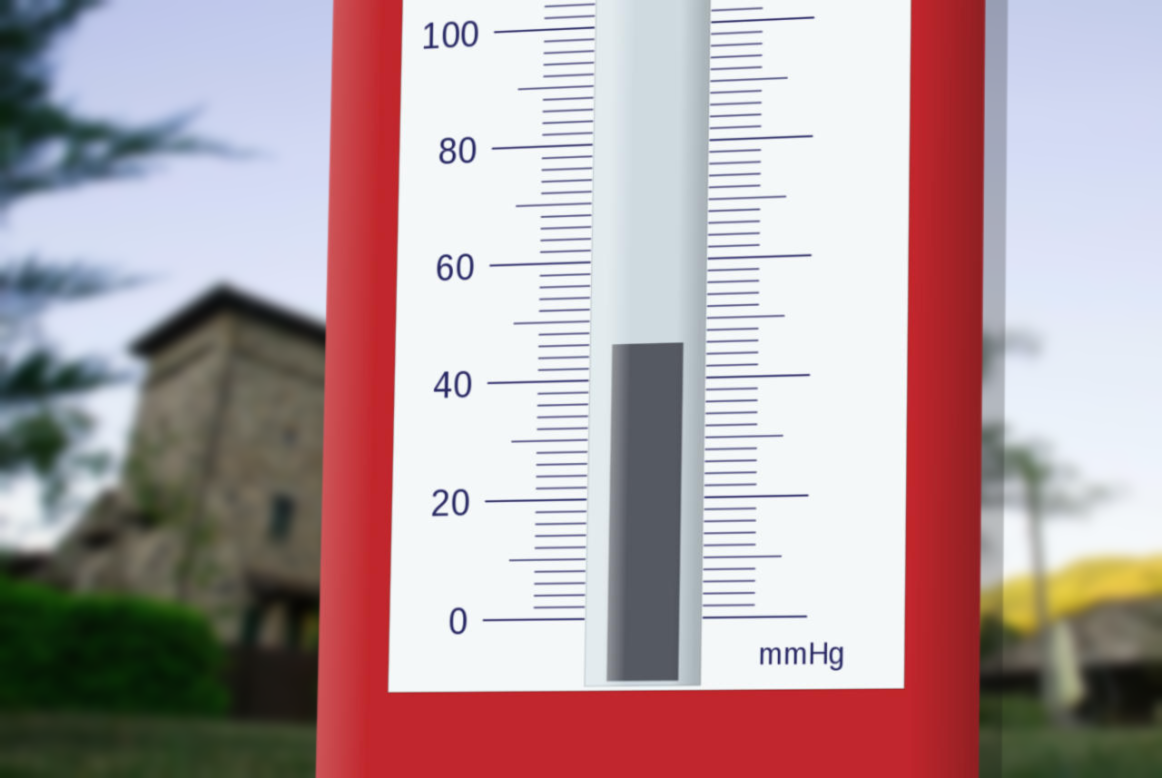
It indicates 46 mmHg
